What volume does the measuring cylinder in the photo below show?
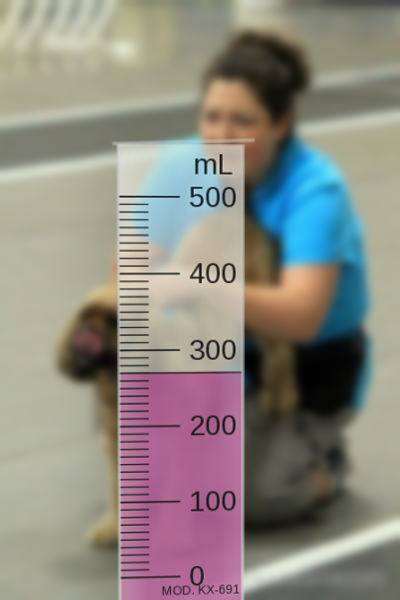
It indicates 270 mL
